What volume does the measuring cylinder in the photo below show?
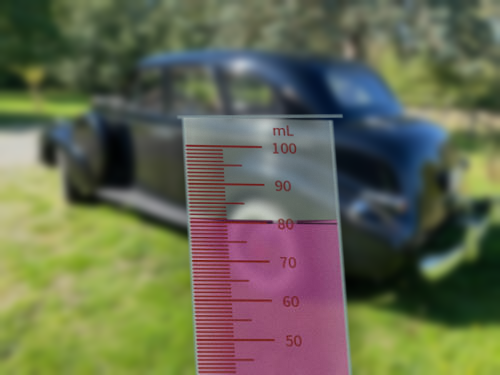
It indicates 80 mL
